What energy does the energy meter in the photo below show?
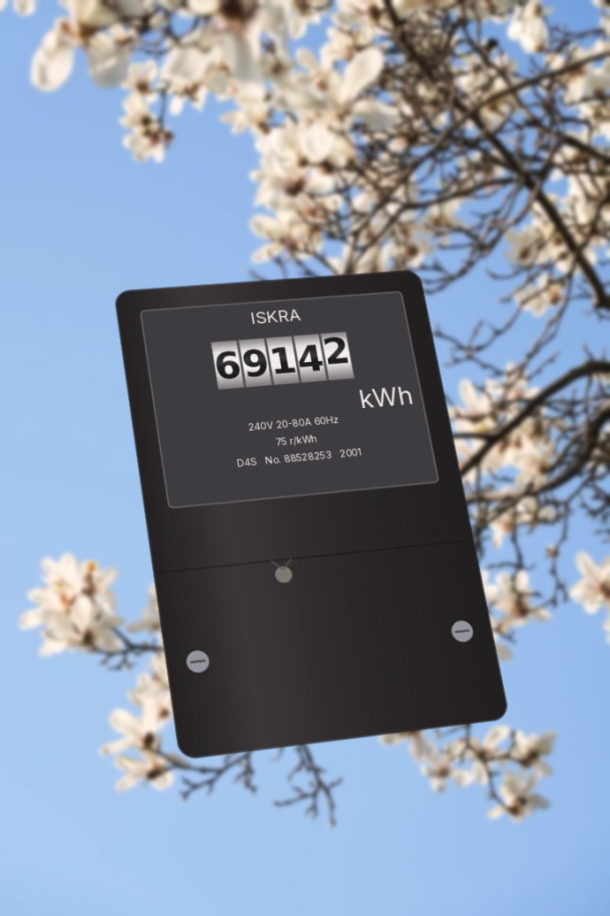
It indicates 69142 kWh
